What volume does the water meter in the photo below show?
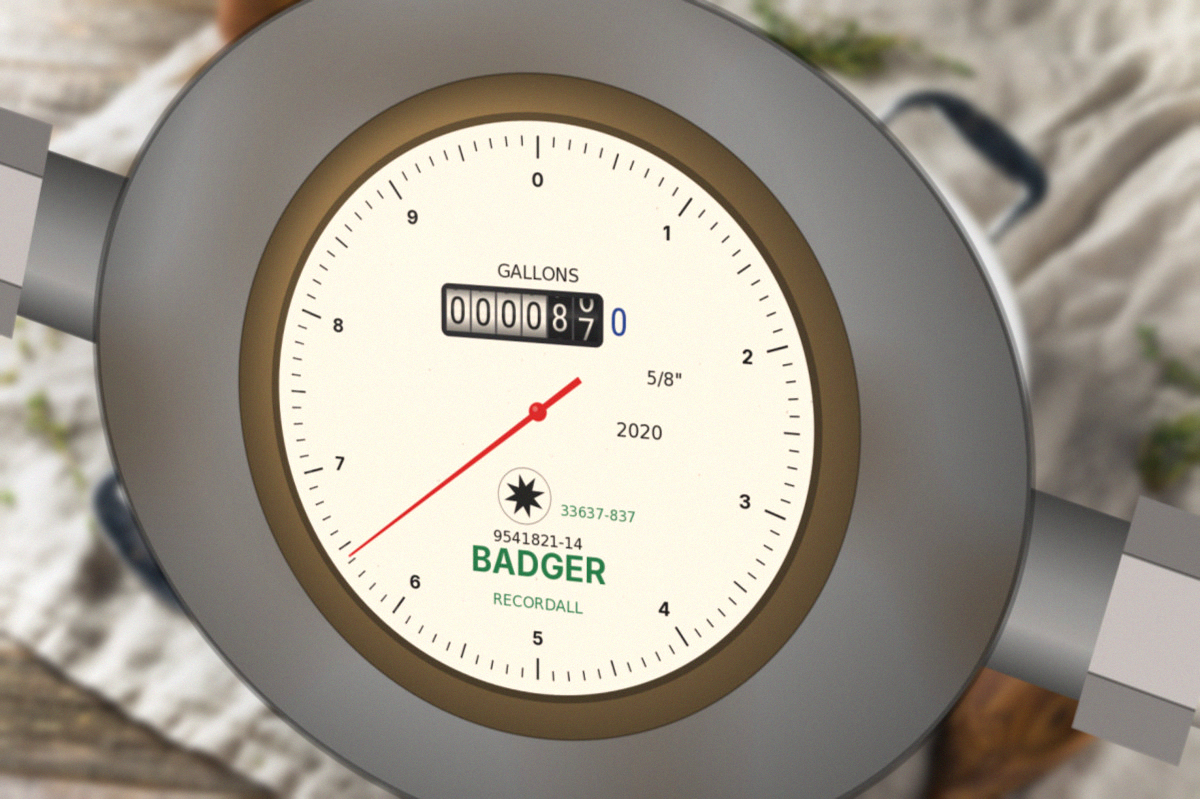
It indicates 866.4 gal
